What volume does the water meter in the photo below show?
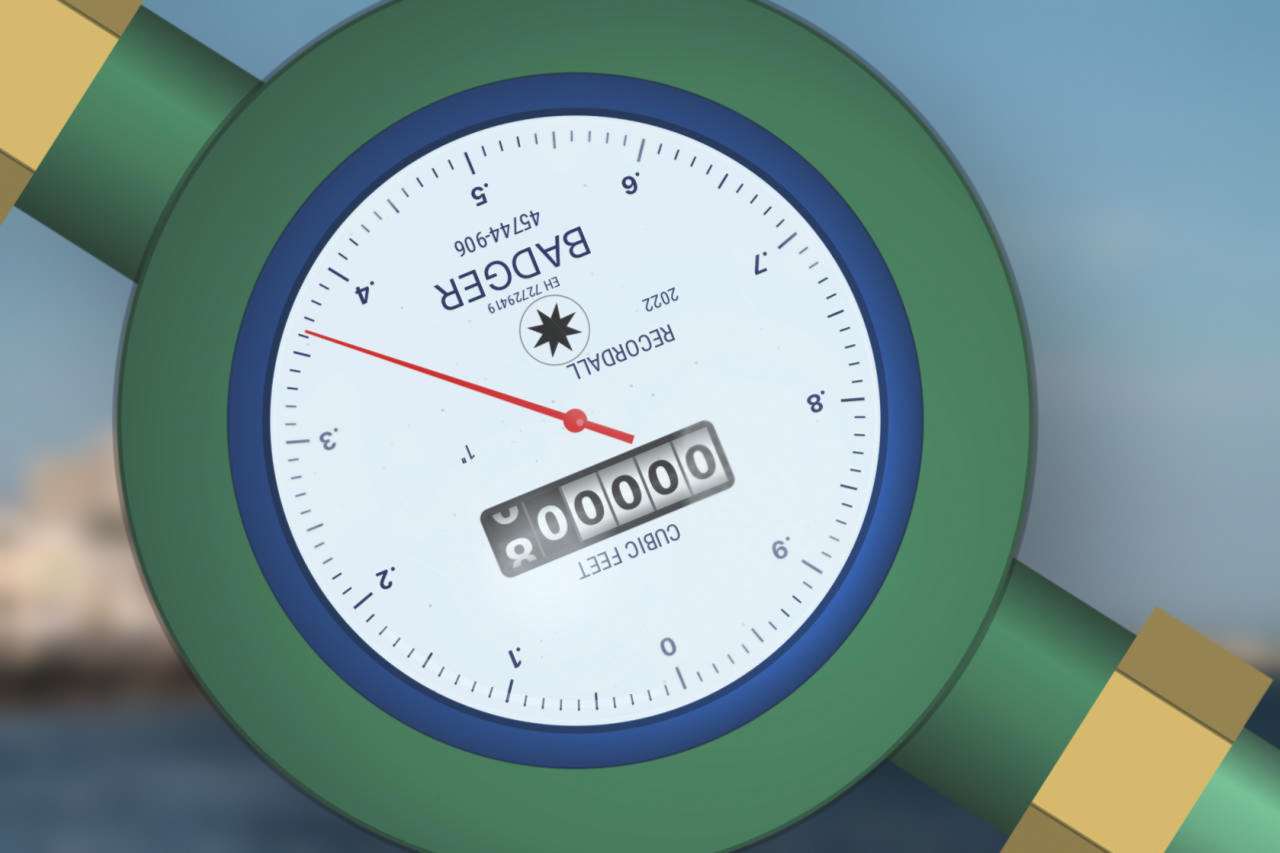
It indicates 8.36 ft³
